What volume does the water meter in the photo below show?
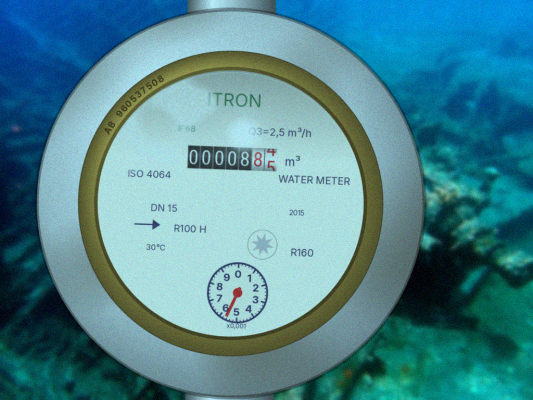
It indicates 8.845 m³
